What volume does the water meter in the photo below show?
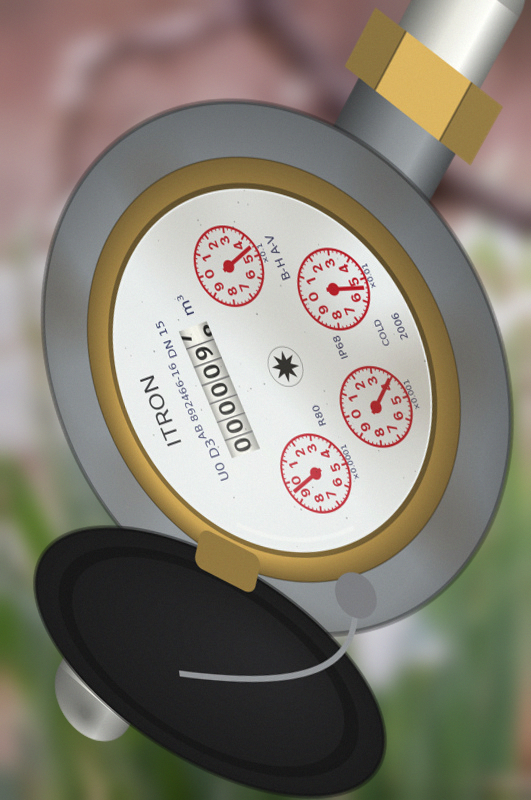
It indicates 97.4539 m³
